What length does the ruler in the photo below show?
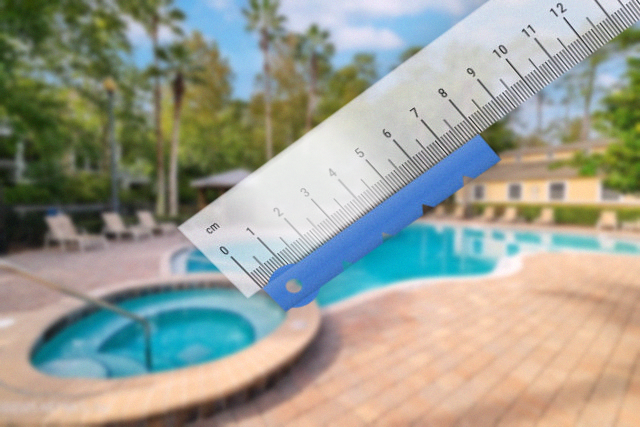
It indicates 8 cm
